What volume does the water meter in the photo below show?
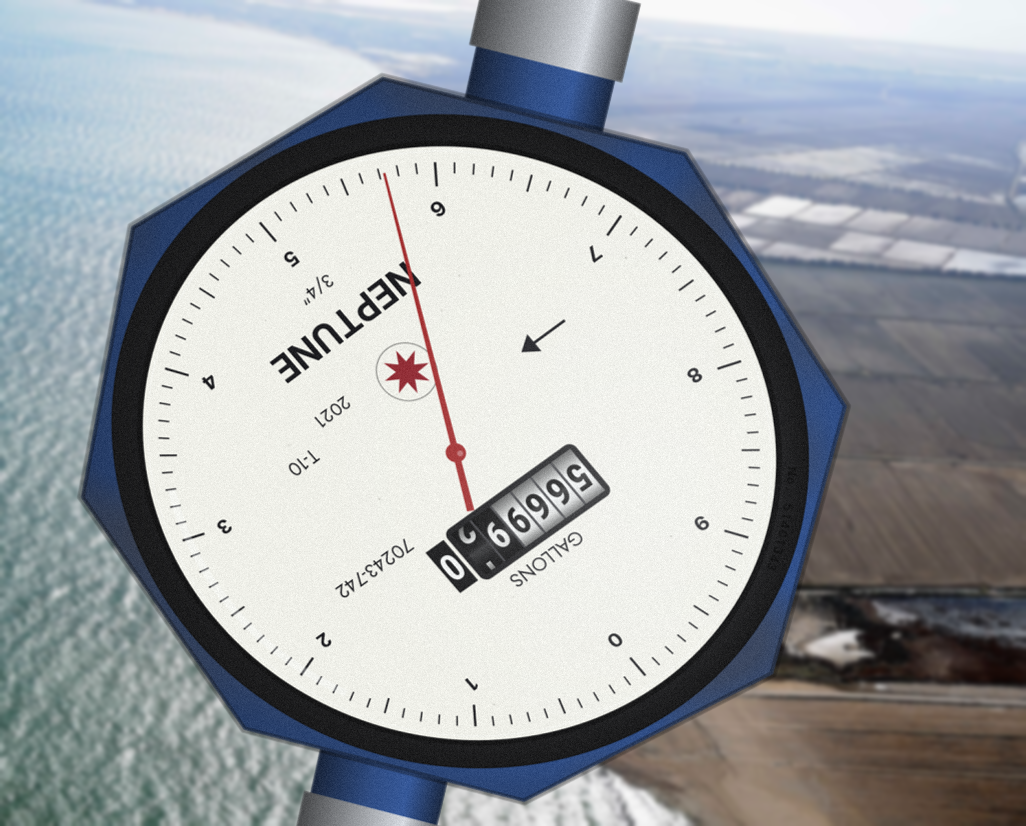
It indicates 5669915.7 gal
